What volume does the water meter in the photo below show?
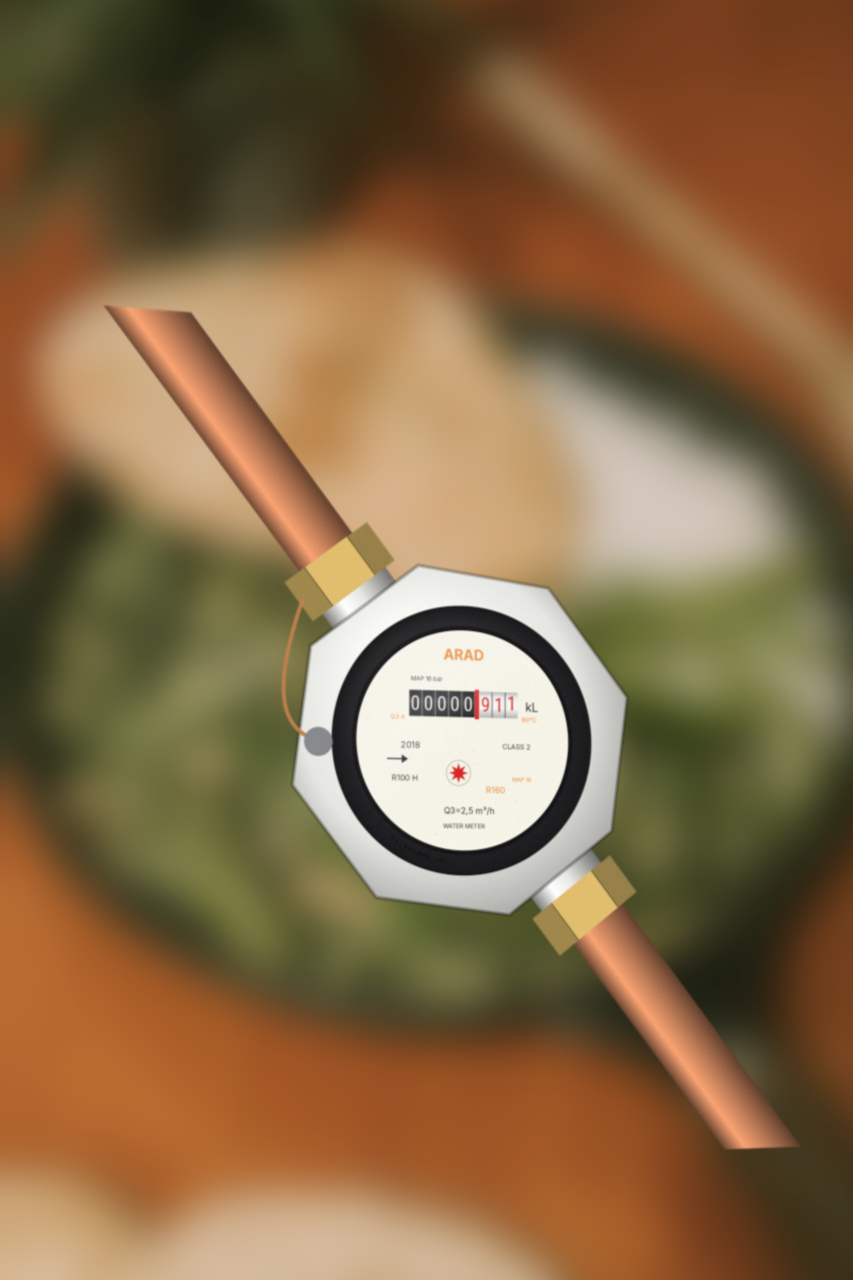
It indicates 0.911 kL
